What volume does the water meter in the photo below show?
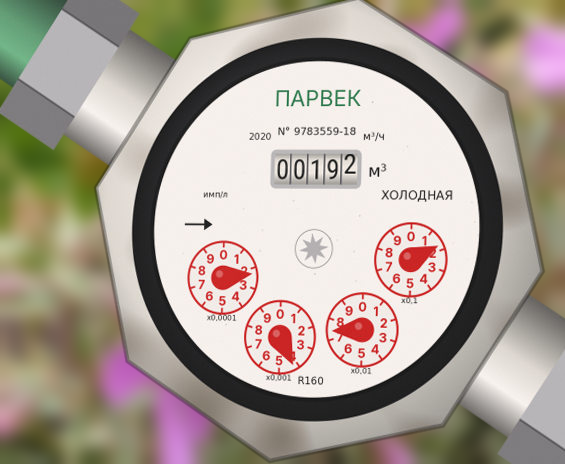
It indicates 192.1742 m³
